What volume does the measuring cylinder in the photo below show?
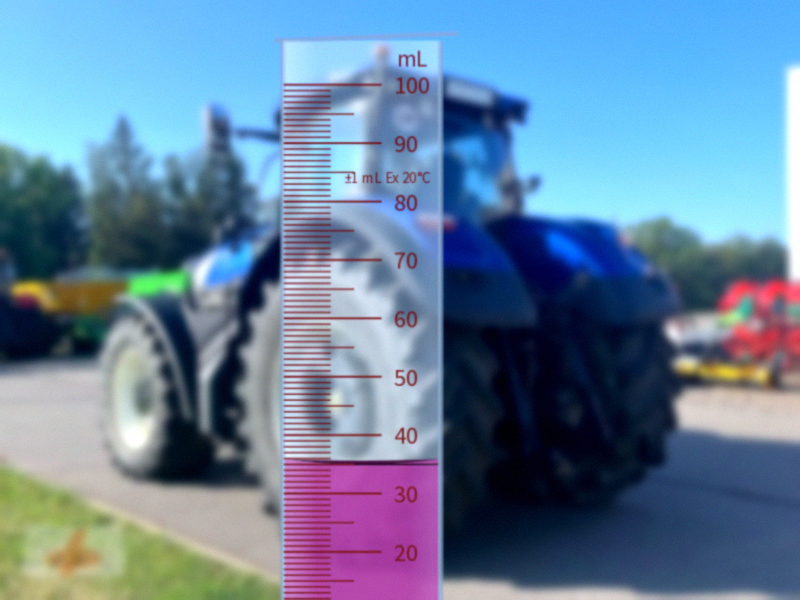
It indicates 35 mL
